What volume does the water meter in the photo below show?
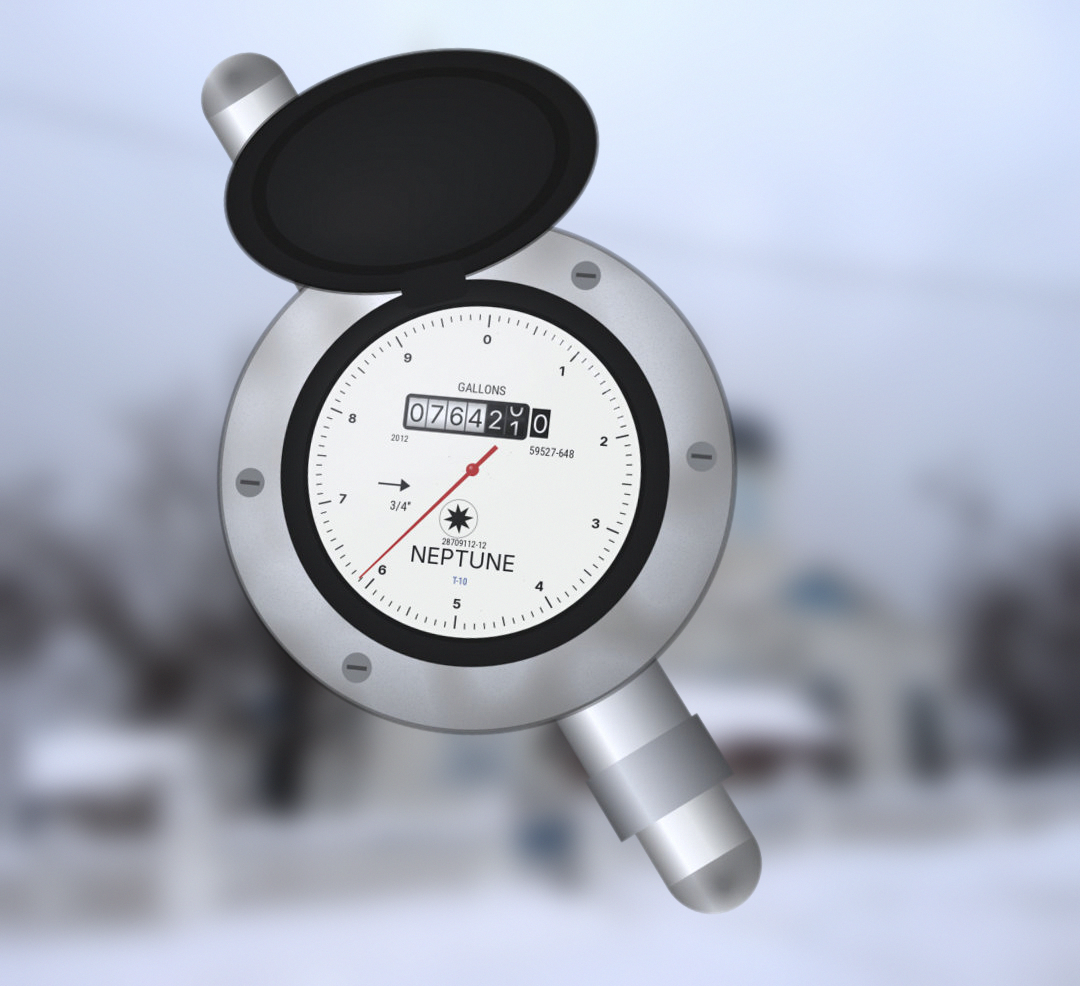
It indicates 764206.1 gal
